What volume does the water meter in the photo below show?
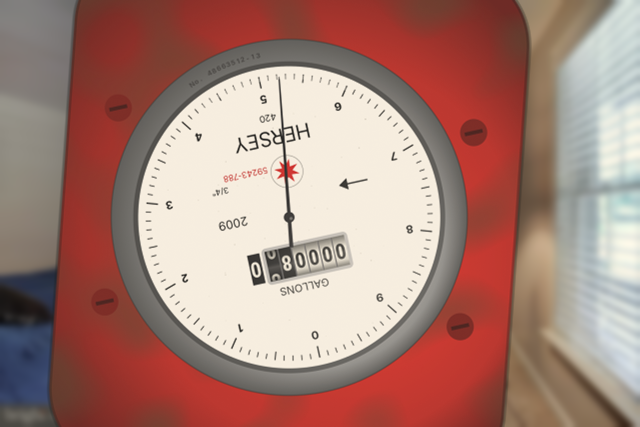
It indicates 885.2 gal
